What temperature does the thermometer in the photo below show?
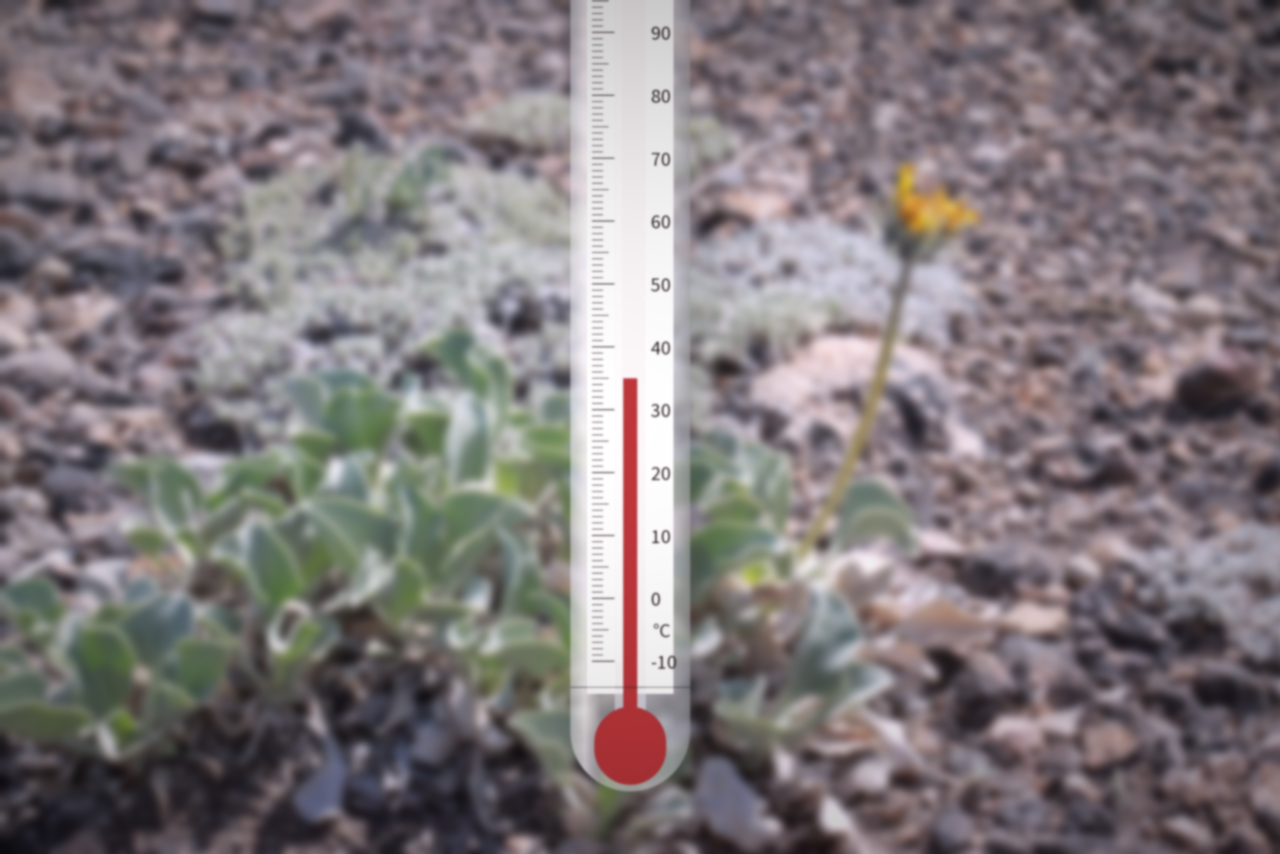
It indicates 35 °C
